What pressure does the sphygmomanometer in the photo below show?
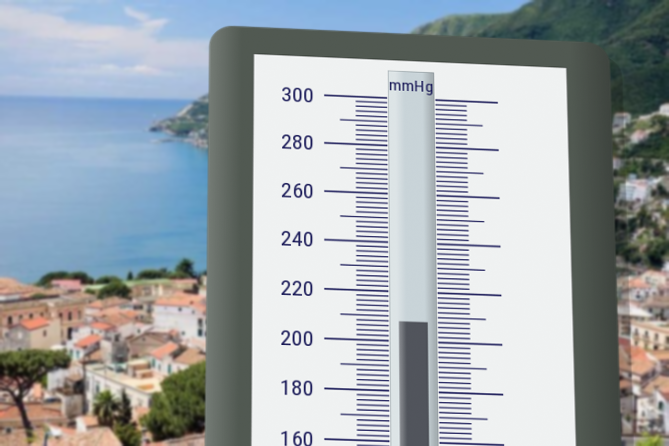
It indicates 208 mmHg
